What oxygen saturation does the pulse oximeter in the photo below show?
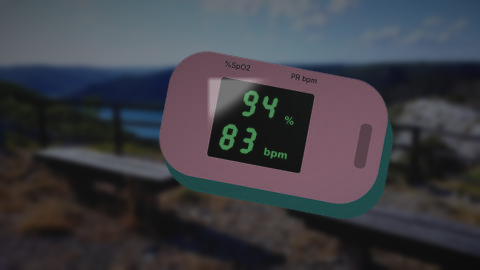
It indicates 94 %
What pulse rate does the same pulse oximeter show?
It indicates 83 bpm
